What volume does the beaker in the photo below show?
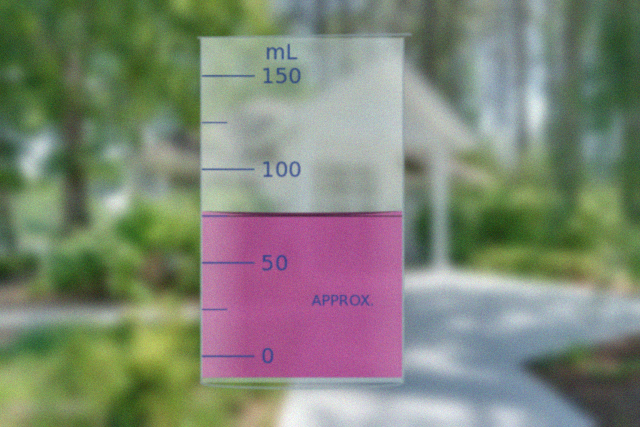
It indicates 75 mL
